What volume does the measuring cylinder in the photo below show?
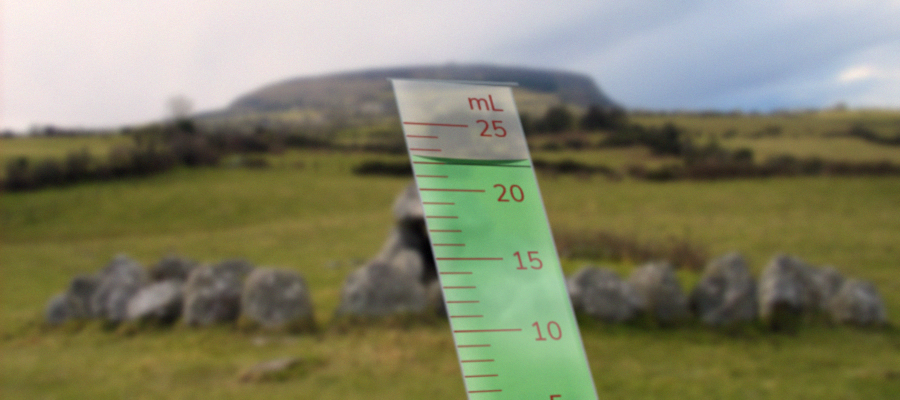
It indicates 22 mL
